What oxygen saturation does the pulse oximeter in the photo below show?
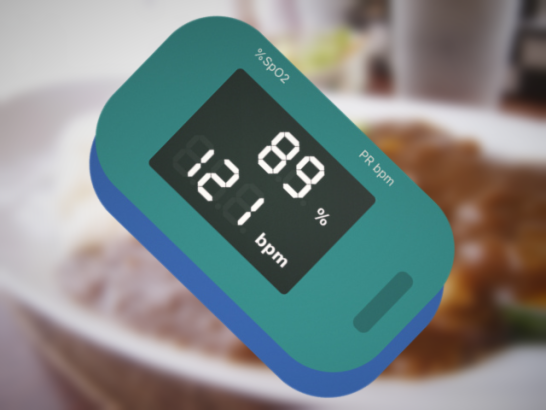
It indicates 89 %
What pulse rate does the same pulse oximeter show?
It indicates 121 bpm
